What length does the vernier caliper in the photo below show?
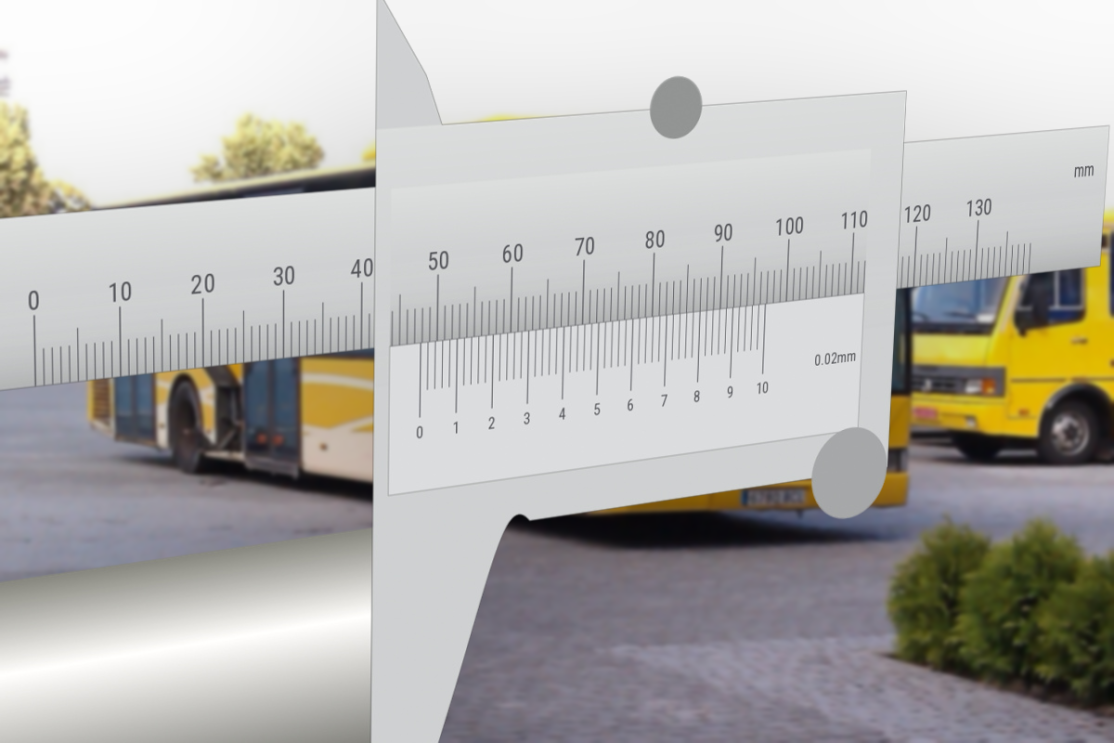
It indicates 47.8 mm
